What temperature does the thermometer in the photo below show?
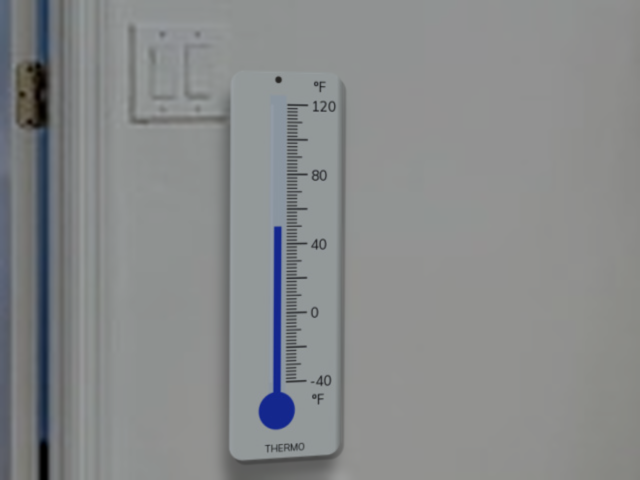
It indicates 50 °F
